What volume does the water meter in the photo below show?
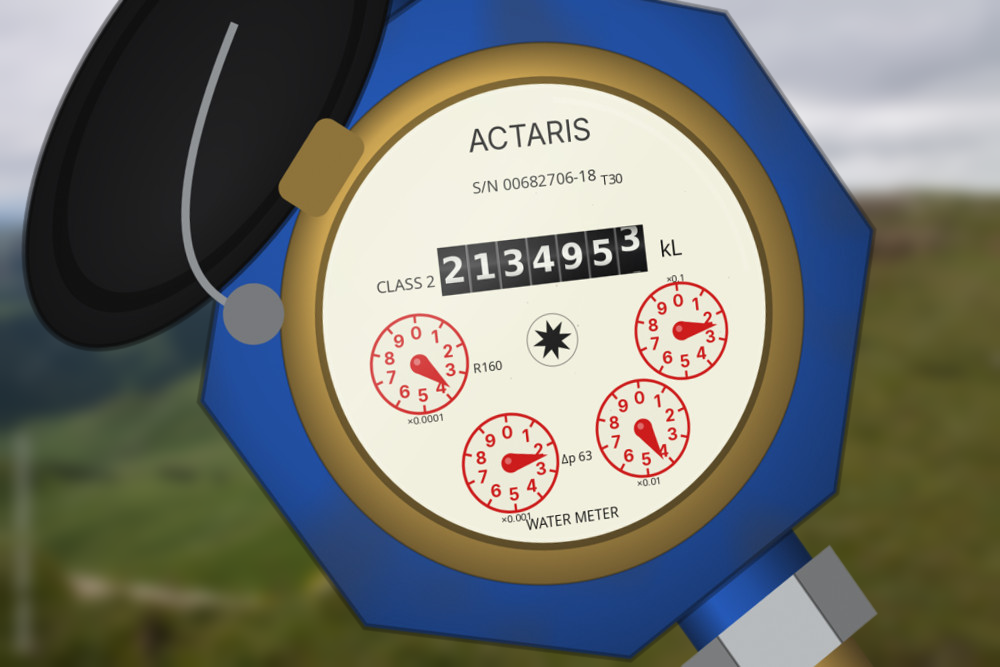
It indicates 2134953.2423 kL
